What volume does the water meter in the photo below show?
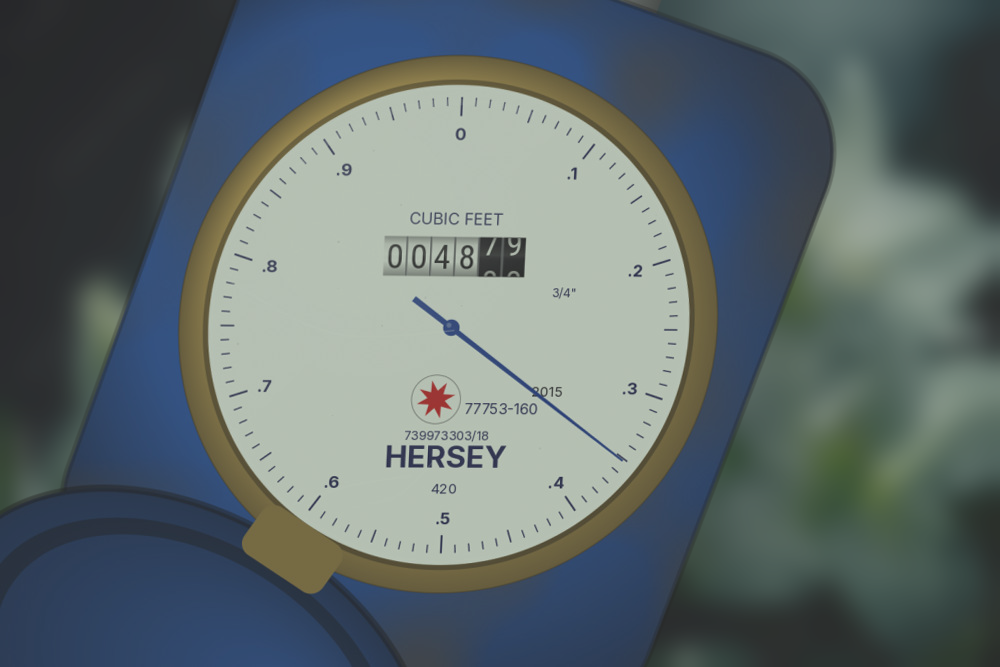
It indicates 4879.35 ft³
